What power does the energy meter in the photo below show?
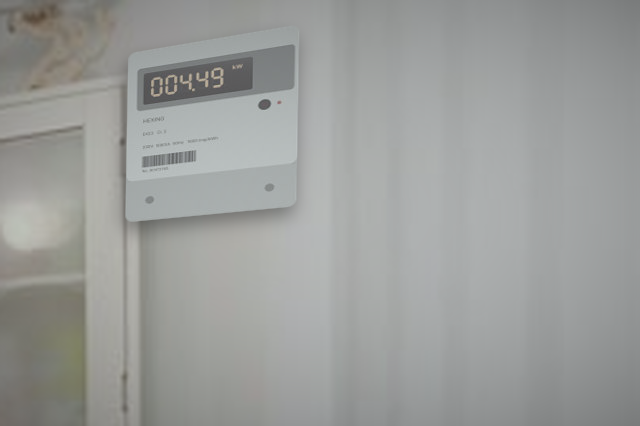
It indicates 4.49 kW
